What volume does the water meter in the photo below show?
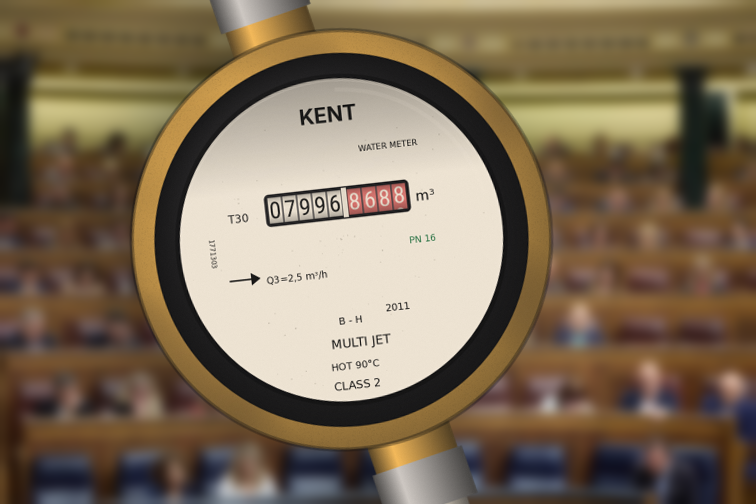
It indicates 7996.8688 m³
